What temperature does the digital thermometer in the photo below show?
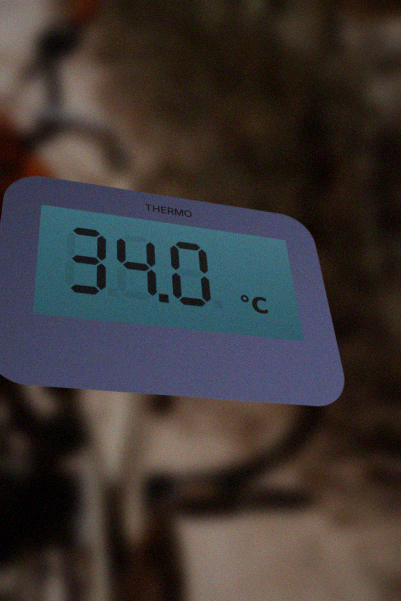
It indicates 34.0 °C
